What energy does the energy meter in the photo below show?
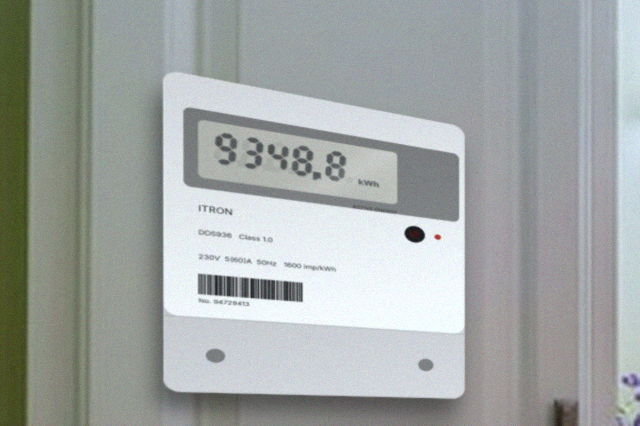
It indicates 9348.8 kWh
